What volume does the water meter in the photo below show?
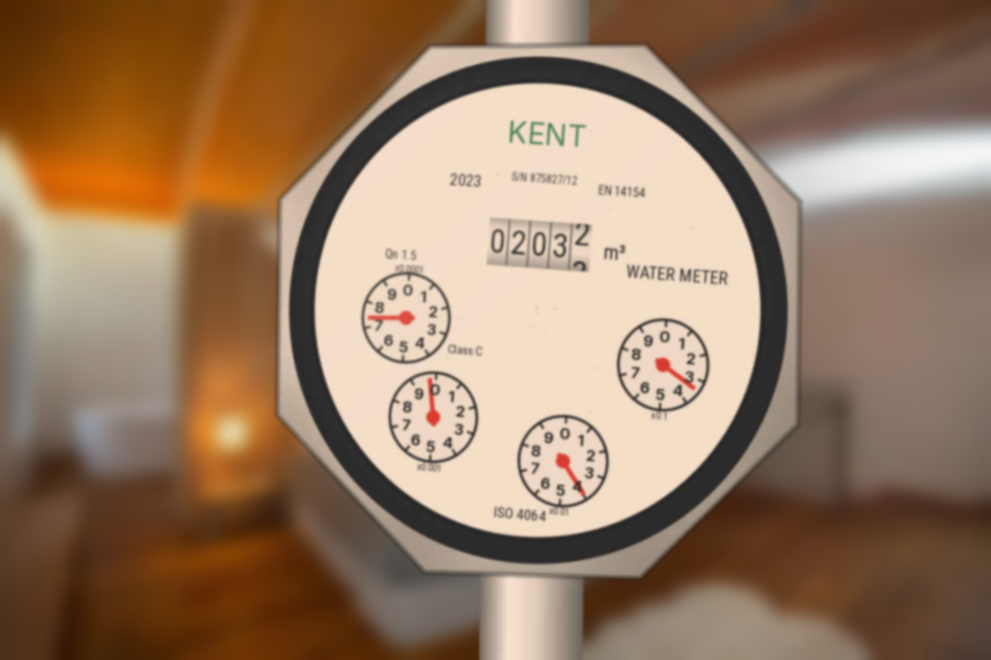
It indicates 2032.3397 m³
